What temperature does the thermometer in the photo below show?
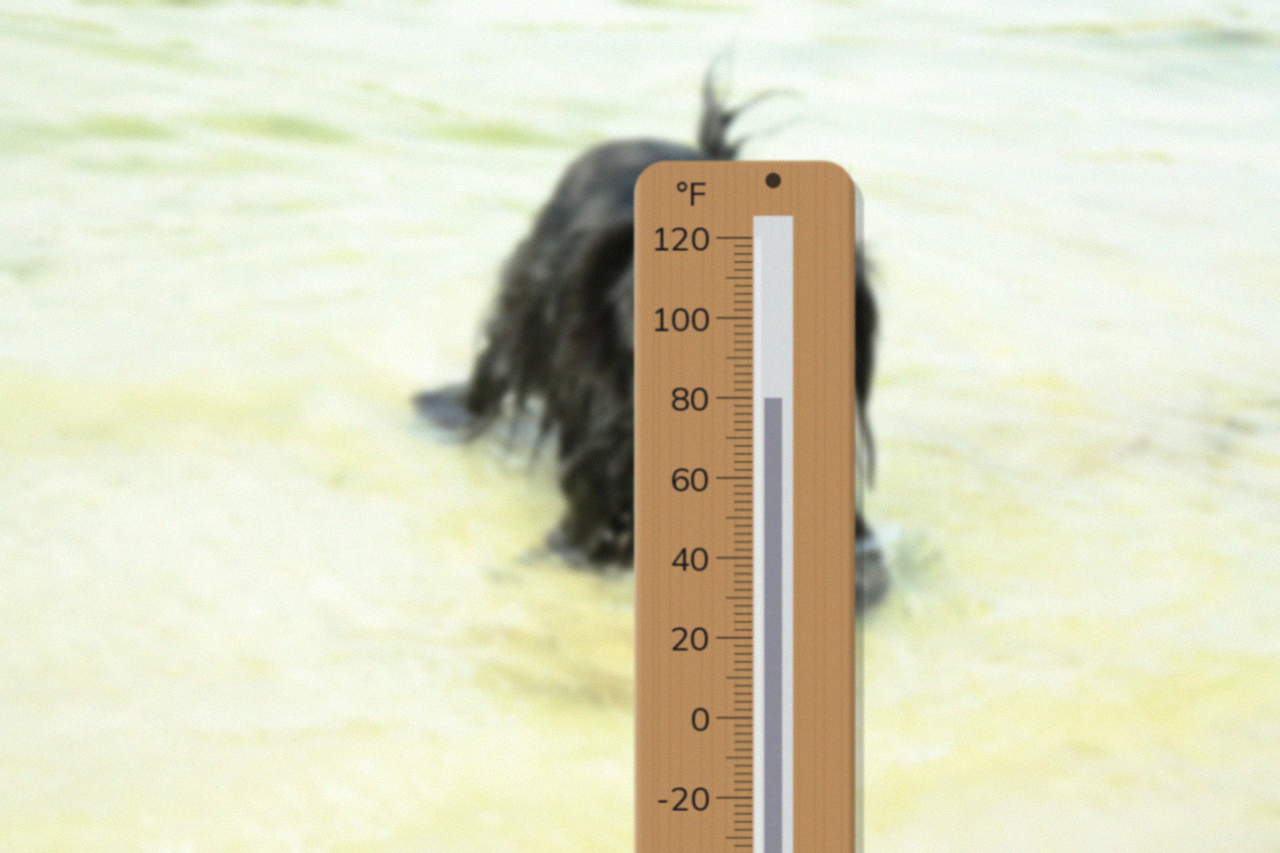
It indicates 80 °F
